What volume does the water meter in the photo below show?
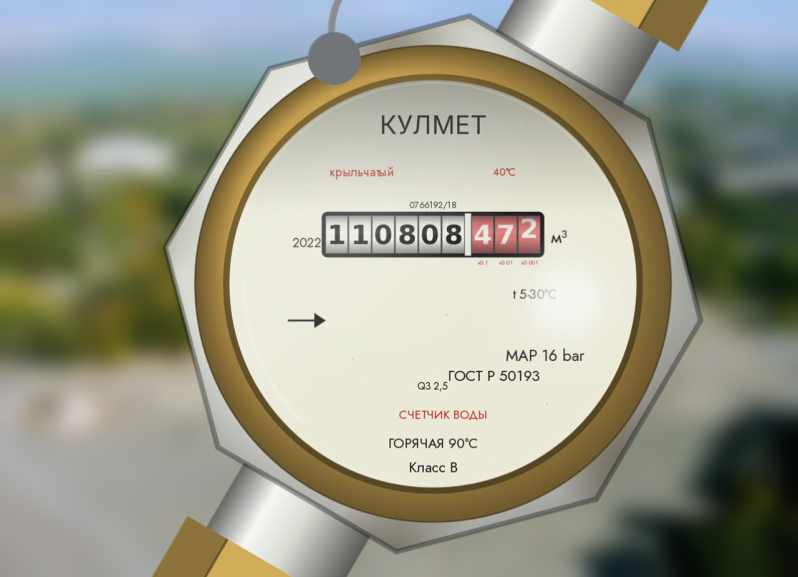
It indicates 110808.472 m³
